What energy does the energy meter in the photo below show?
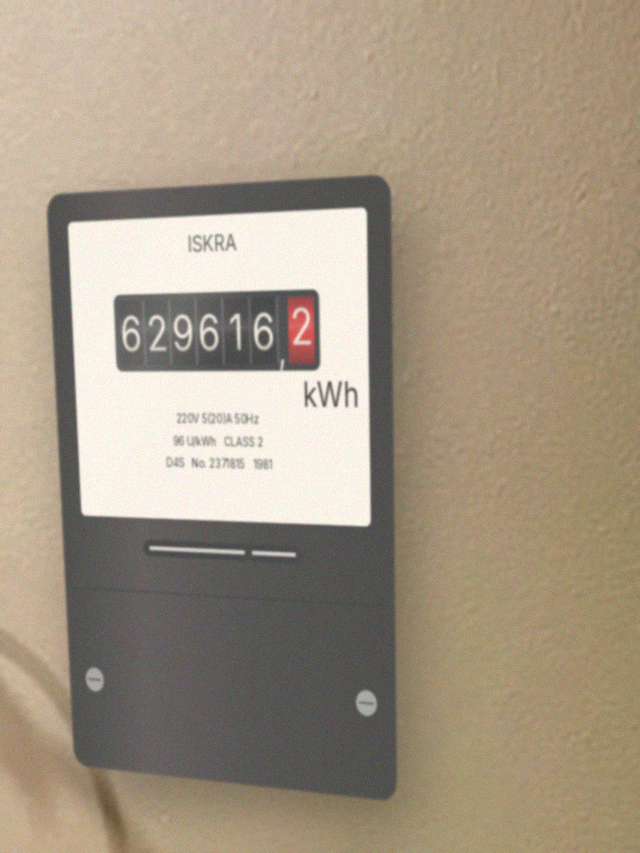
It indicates 629616.2 kWh
